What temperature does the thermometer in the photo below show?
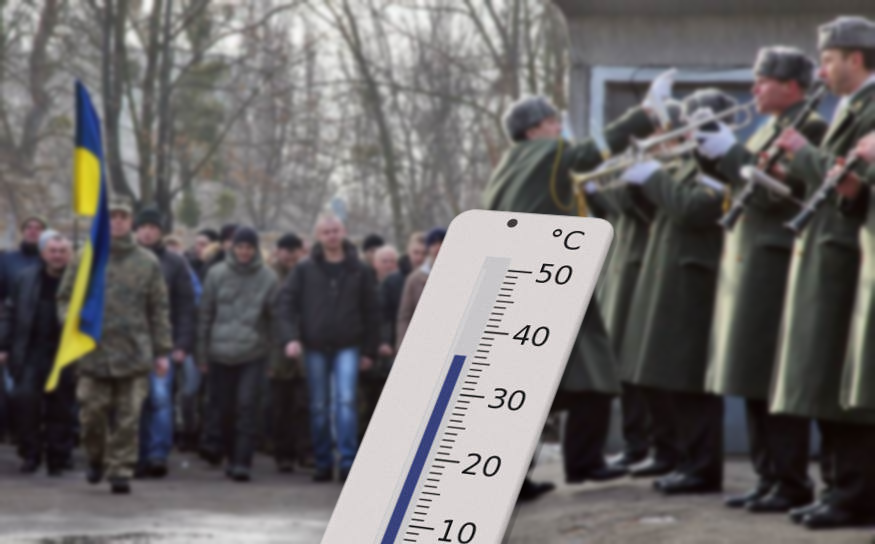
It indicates 36 °C
